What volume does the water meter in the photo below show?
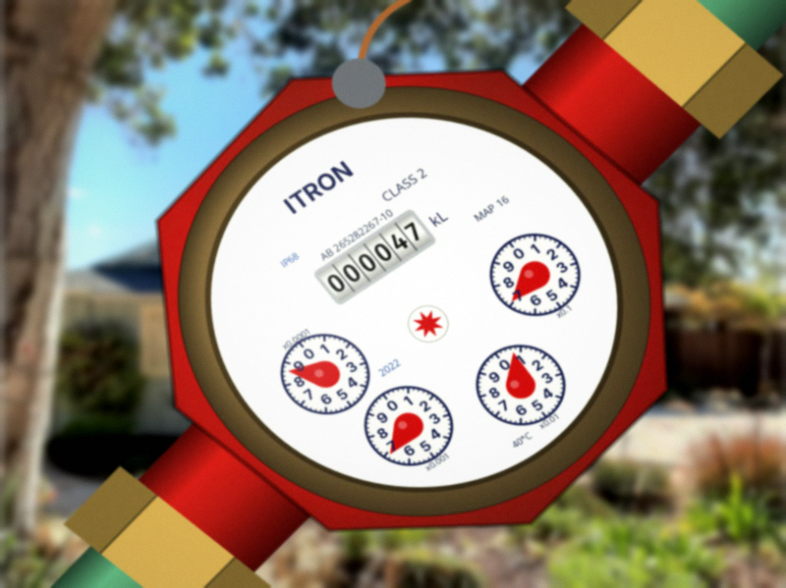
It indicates 47.7068 kL
